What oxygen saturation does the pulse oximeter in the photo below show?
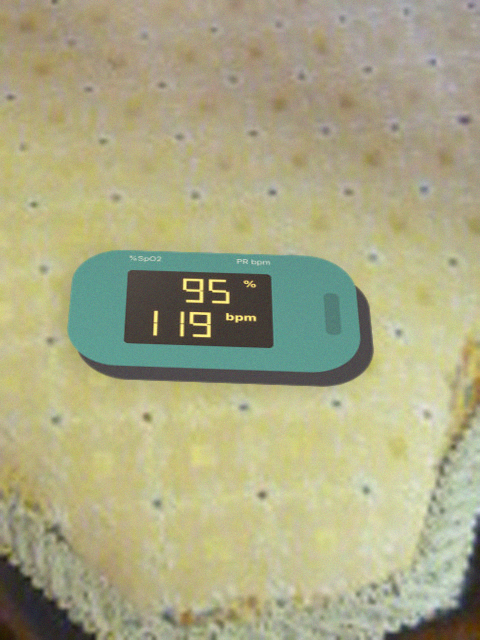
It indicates 95 %
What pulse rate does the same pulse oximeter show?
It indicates 119 bpm
